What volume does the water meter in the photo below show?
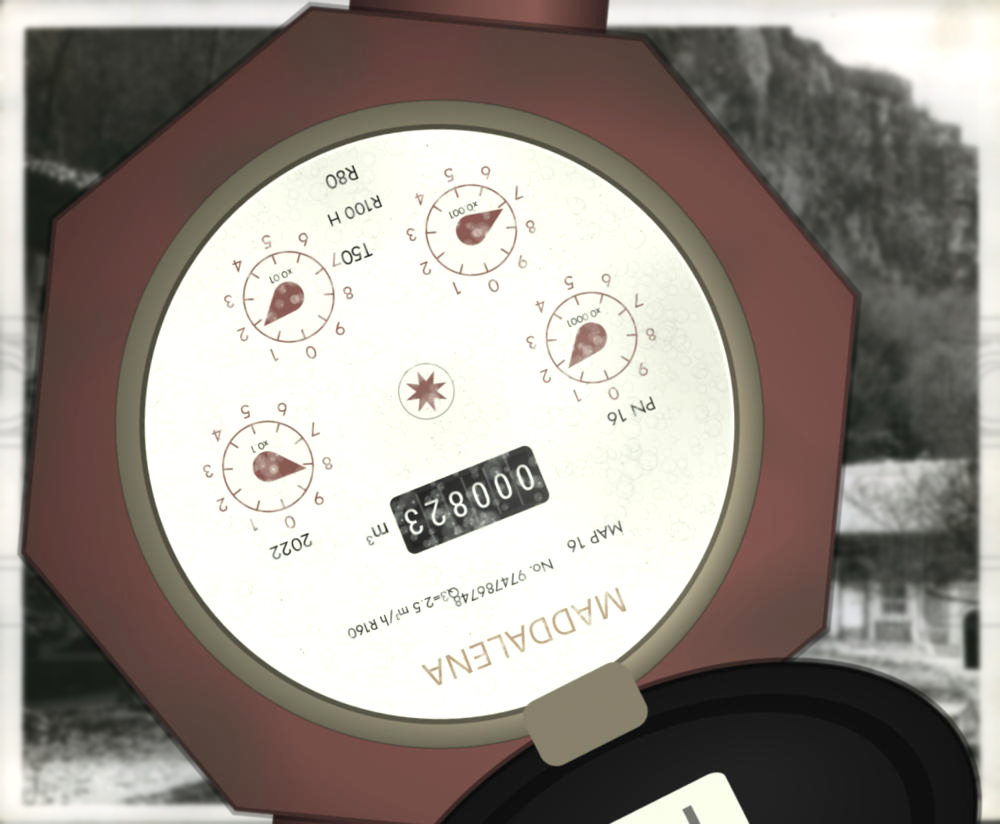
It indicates 823.8171 m³
